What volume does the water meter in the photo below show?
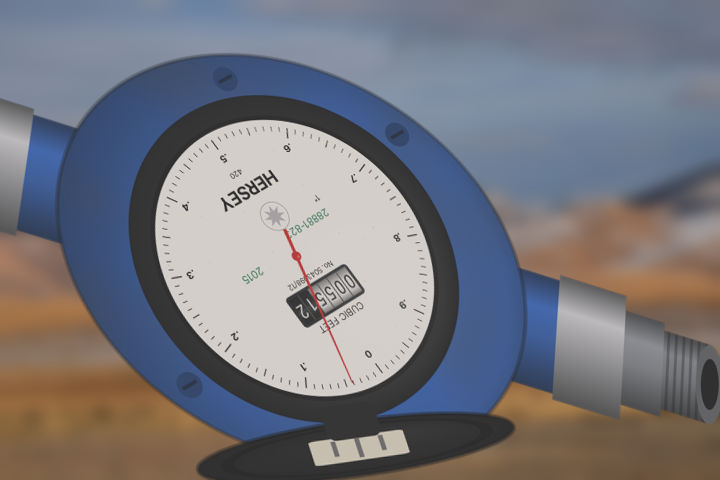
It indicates 5512.04 ft³
